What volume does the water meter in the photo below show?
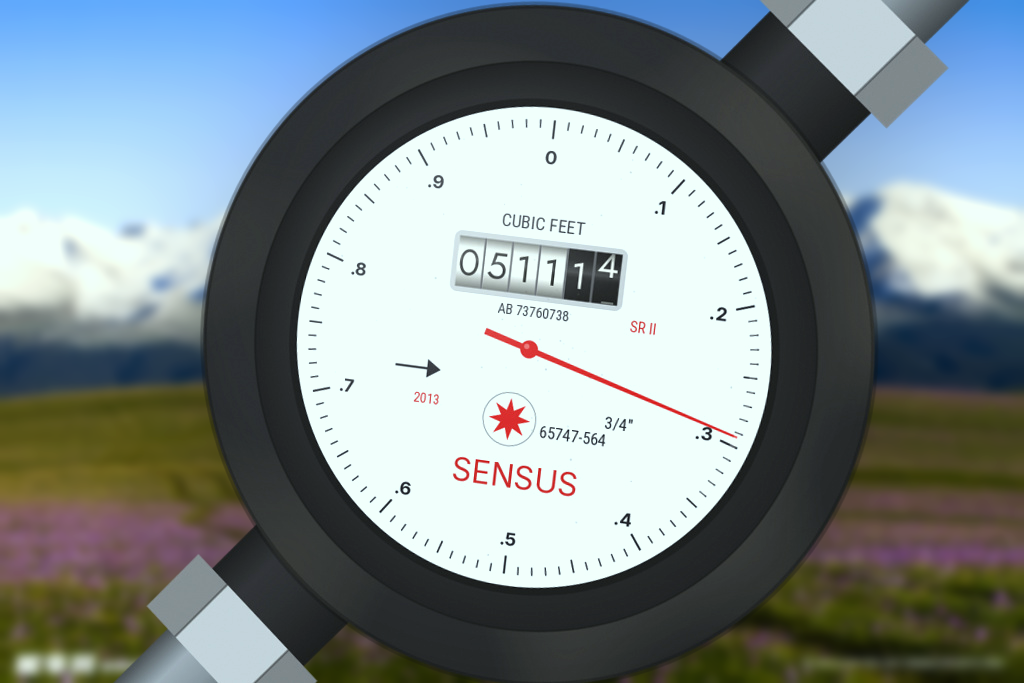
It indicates 51114.29 ft³
